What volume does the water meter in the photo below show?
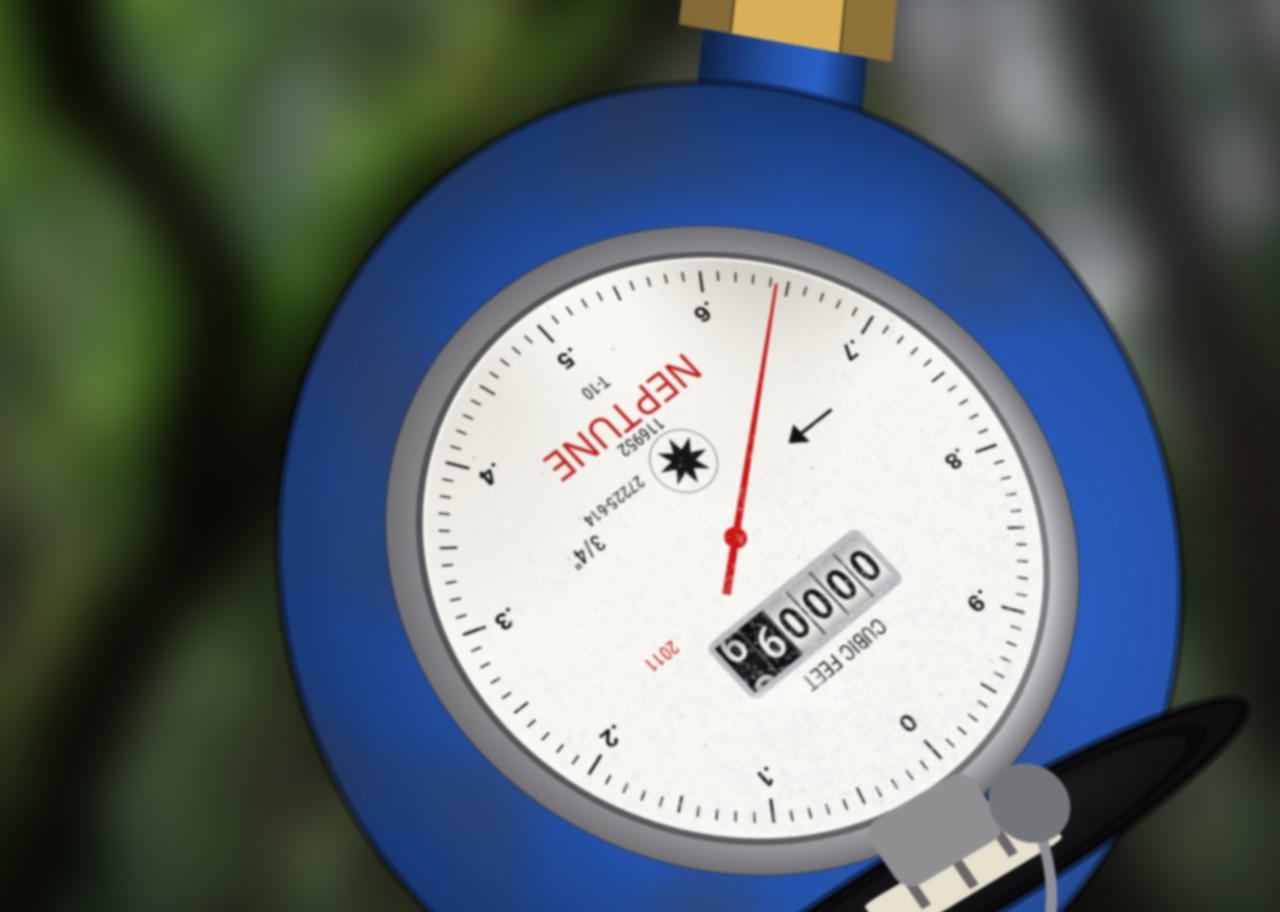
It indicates 98.64 ft³
